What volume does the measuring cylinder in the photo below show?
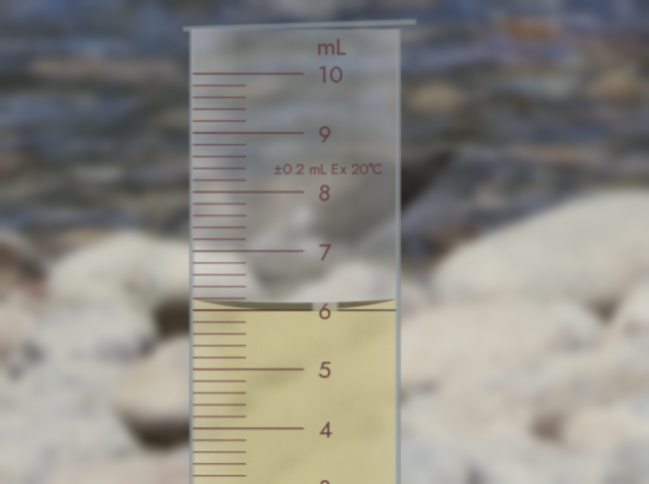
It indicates 6 mL
